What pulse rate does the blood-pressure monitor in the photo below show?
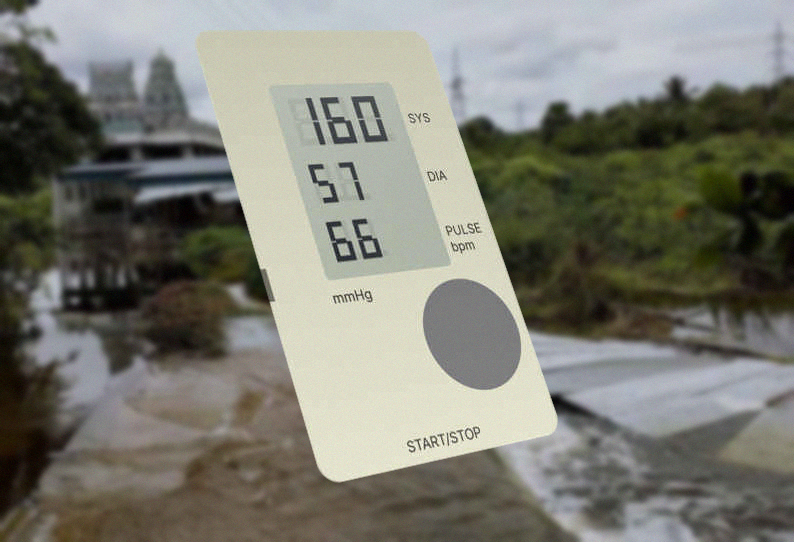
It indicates 66 bpm
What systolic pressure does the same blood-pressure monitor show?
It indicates 160 mmHg
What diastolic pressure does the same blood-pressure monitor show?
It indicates 57 mmHg
